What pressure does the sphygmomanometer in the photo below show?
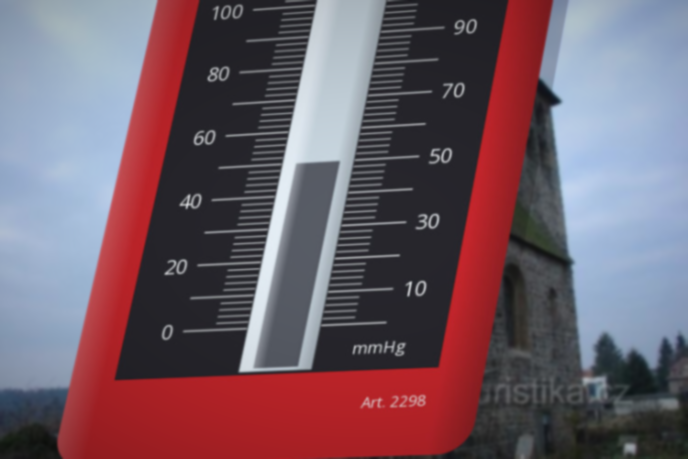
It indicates 50 mmHg
